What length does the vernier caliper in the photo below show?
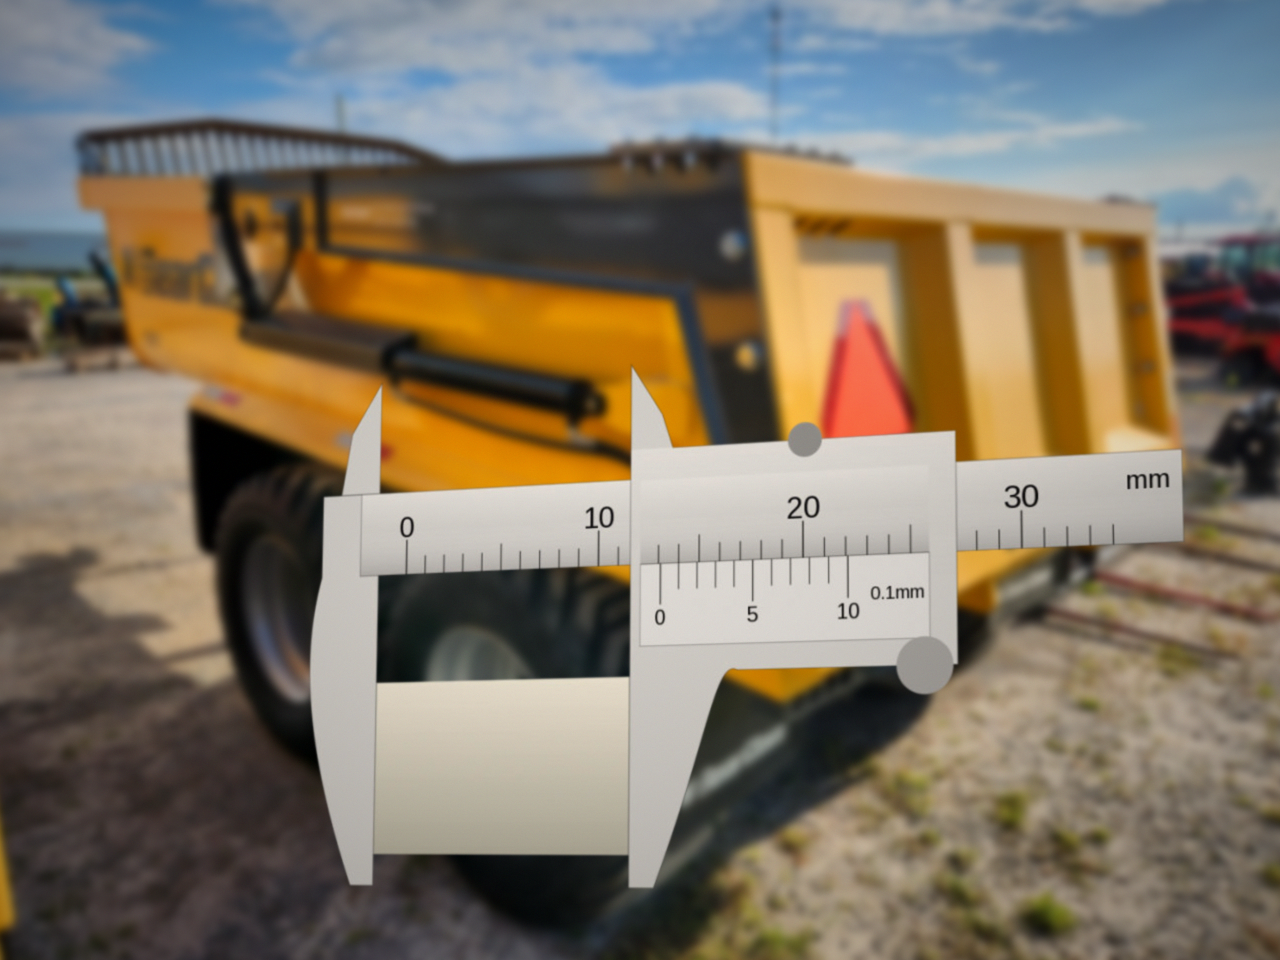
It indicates 13.1 mm
